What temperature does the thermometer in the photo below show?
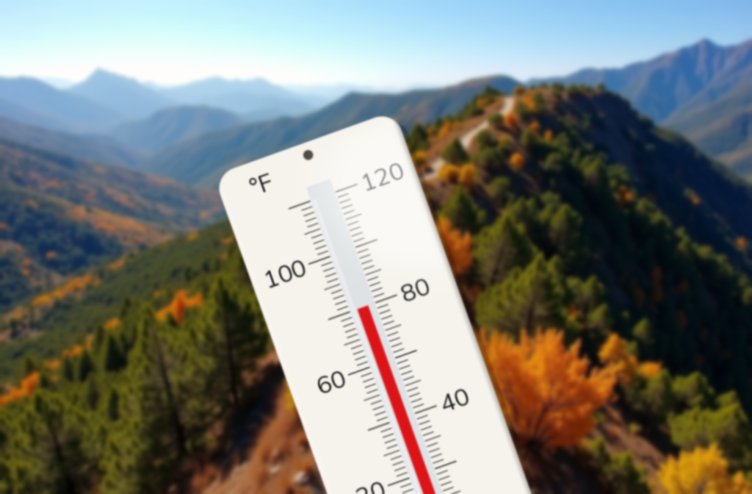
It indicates 80 °F
